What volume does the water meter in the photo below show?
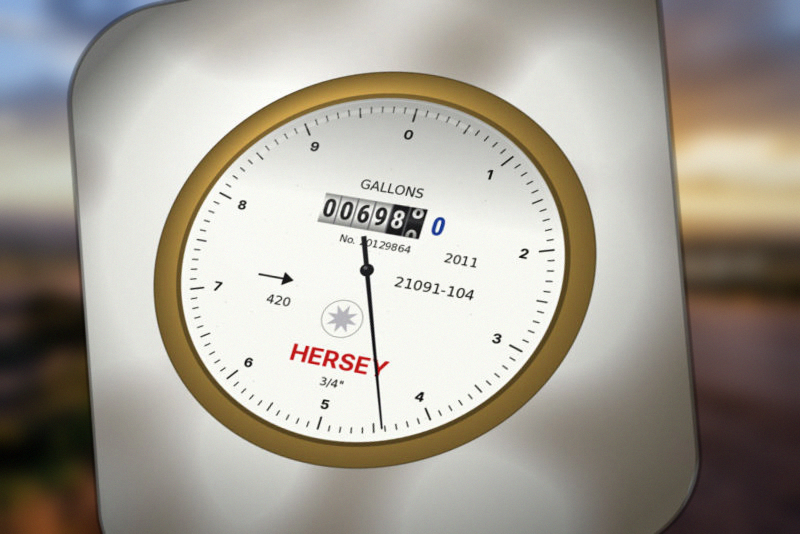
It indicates 69884.4 gal
